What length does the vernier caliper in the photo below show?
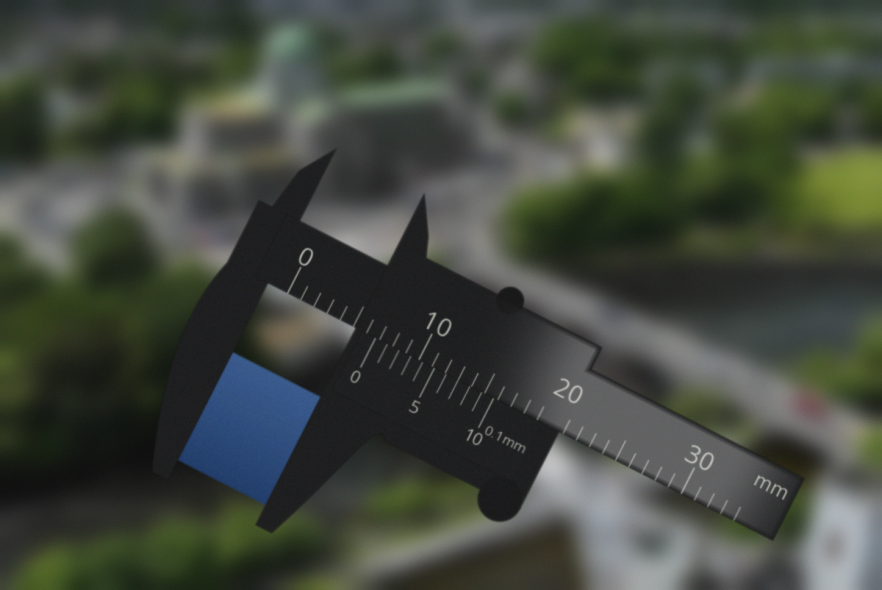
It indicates 6.7 mm
